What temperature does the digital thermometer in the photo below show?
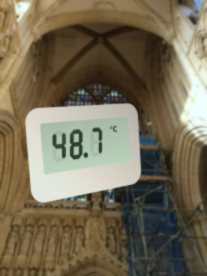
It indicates 48.7 °C
